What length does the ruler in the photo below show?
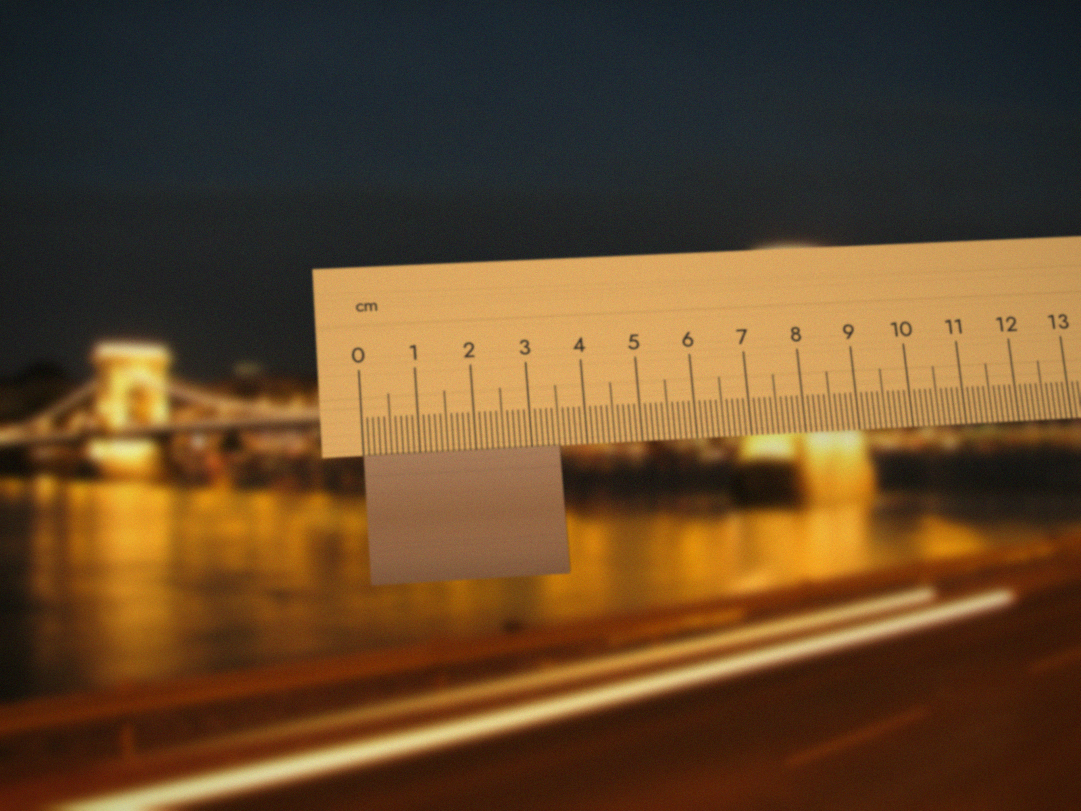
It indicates 3.5 cm
